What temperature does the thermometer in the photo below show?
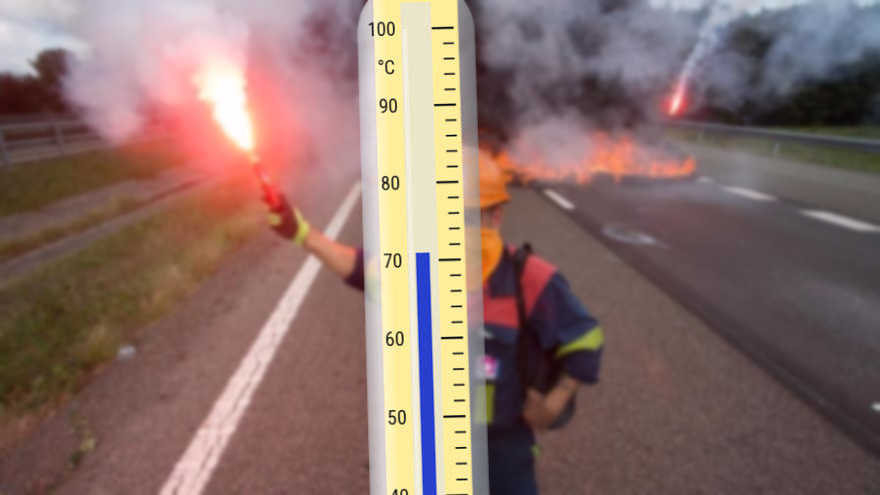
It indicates 71 °C
